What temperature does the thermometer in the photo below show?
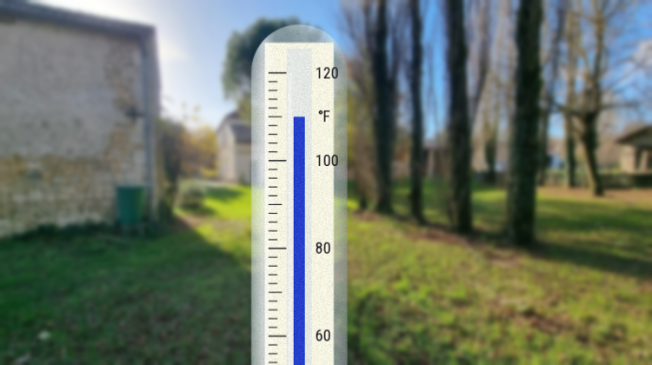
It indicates 110 °F
